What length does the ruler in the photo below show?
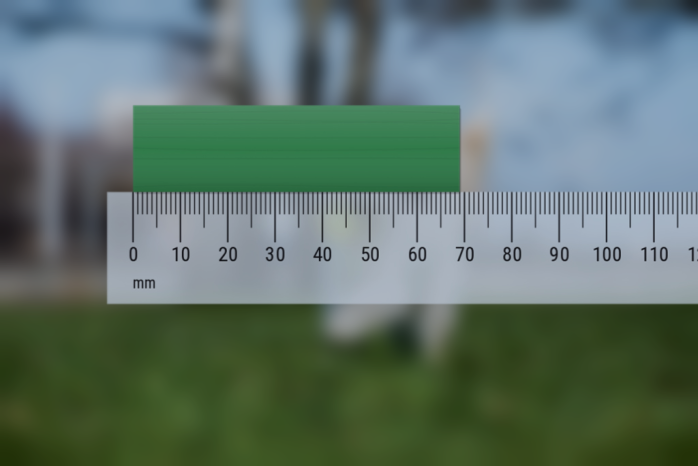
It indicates 69 mm
